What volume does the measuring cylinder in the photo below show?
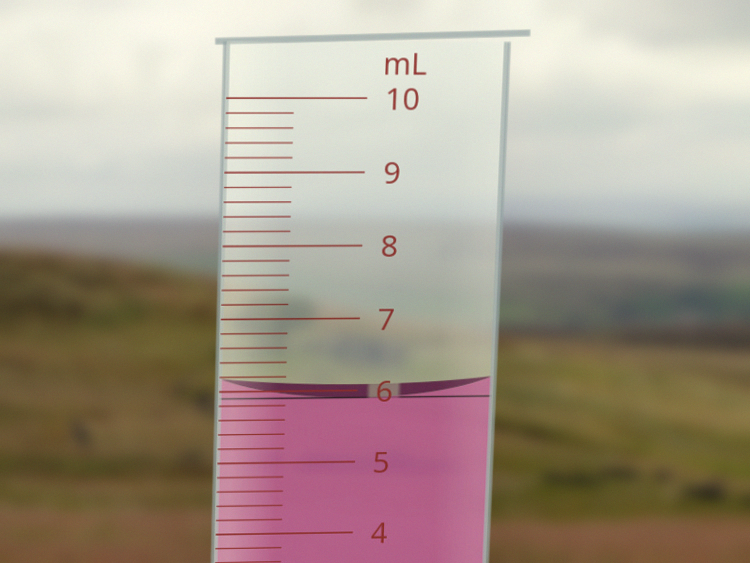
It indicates 5.9 mL
